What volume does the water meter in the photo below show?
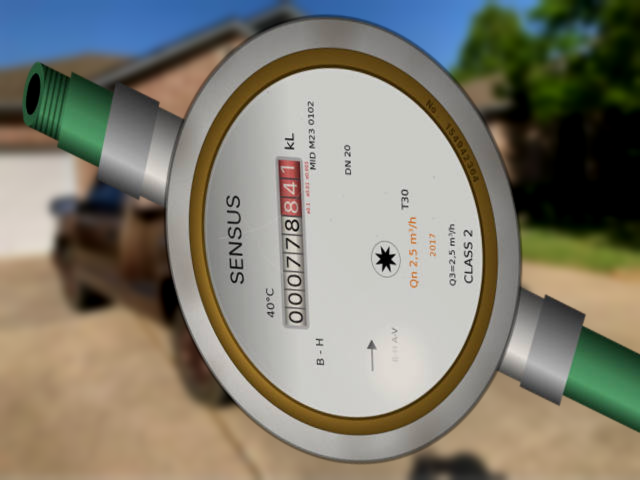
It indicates 778.841 kL
